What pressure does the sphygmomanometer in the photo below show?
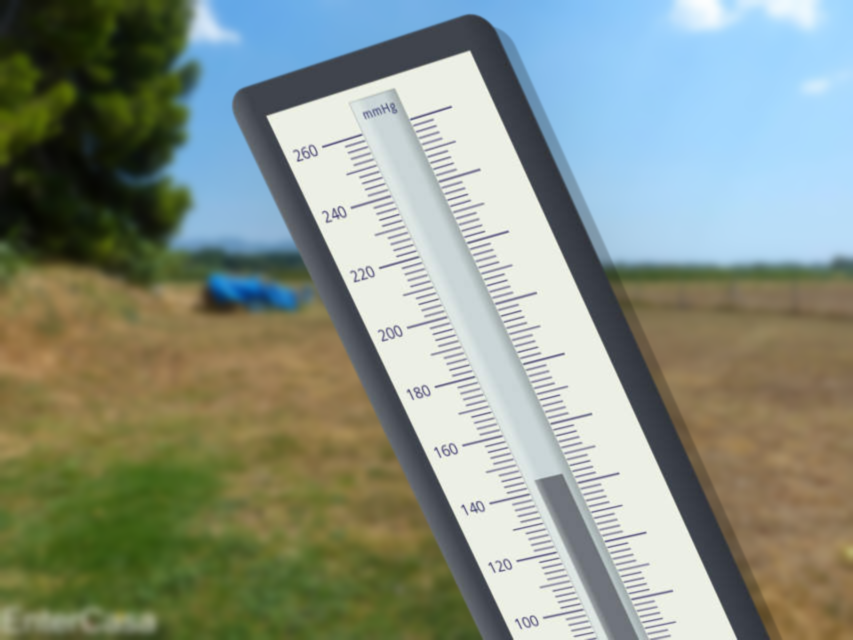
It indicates 144 mmHg
